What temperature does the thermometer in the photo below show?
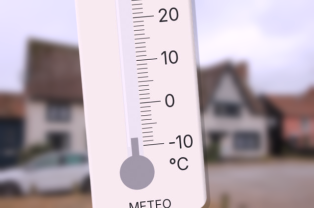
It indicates -8 °C
